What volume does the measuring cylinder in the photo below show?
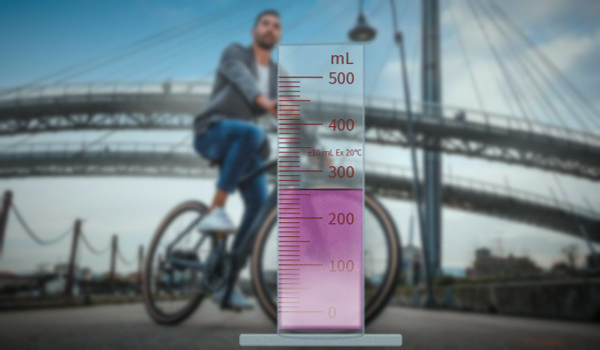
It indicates 260 mL
